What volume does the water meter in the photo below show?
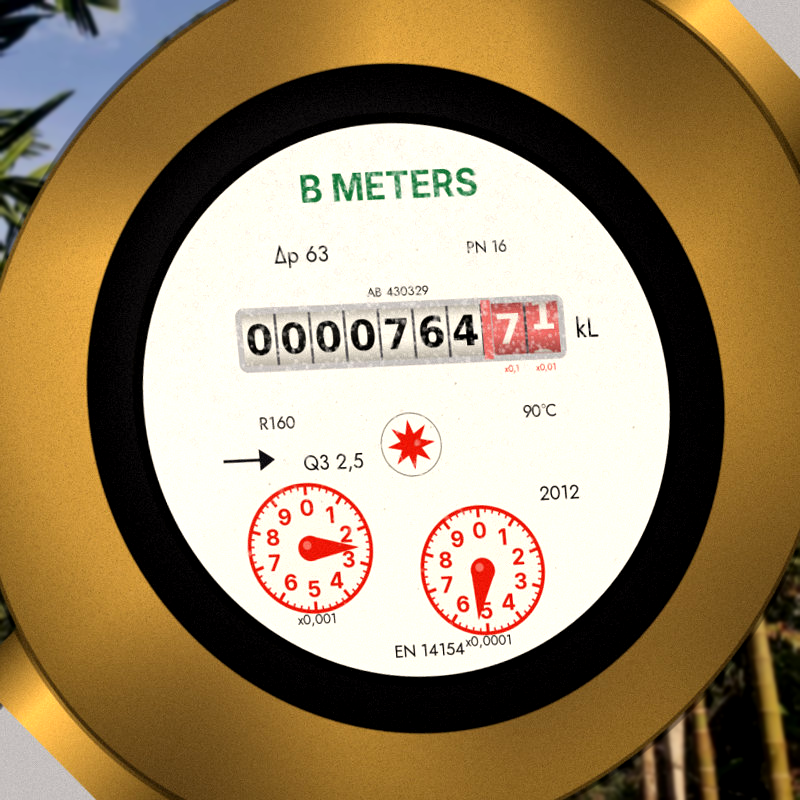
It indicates 764.7125 kL
